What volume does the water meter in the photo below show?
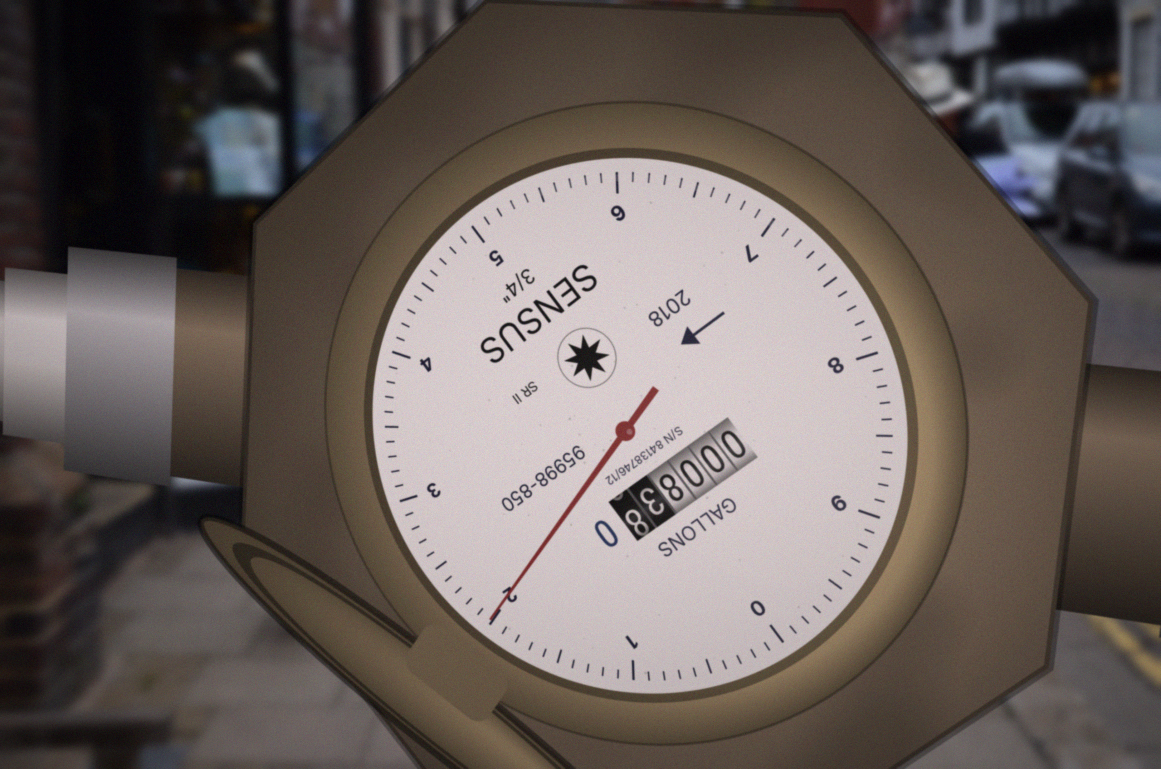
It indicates 8382.0 gal
